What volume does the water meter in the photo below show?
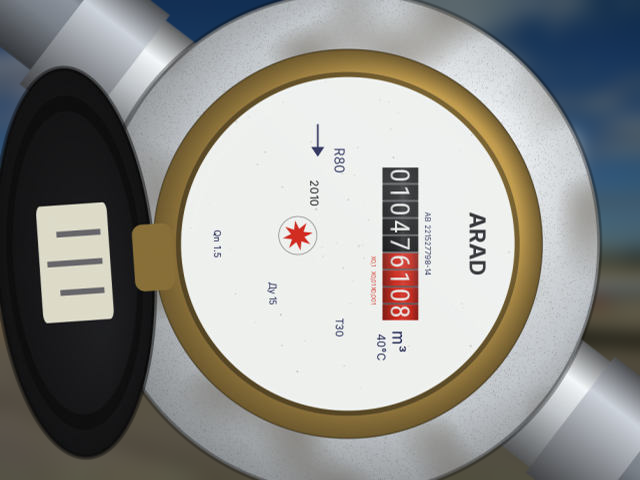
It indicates 1047.6108 m³
